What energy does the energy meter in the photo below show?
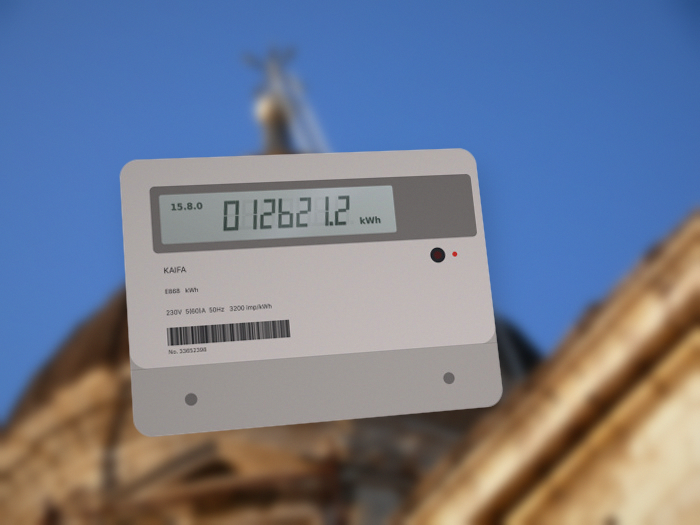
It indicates 12621.2 kWh
